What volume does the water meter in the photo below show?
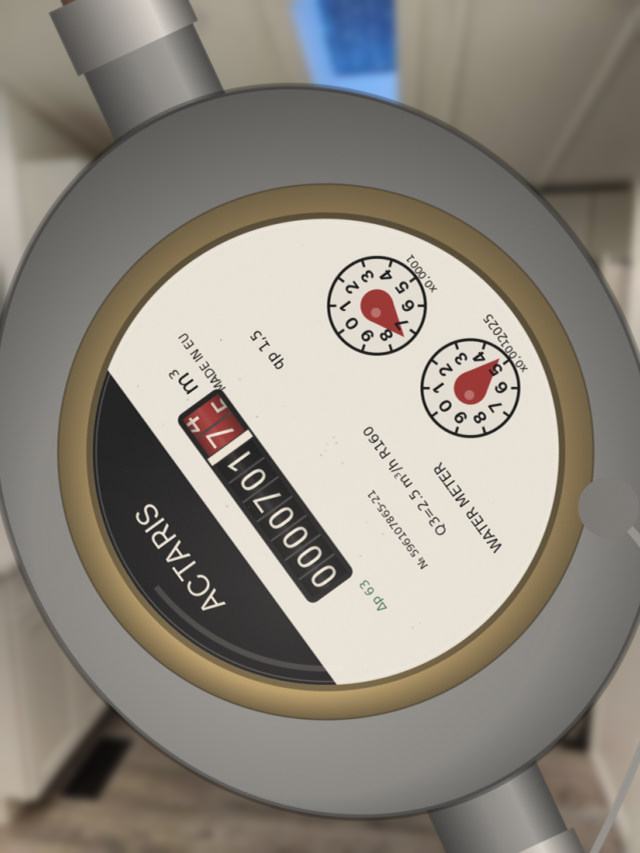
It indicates 701.7447 m³
